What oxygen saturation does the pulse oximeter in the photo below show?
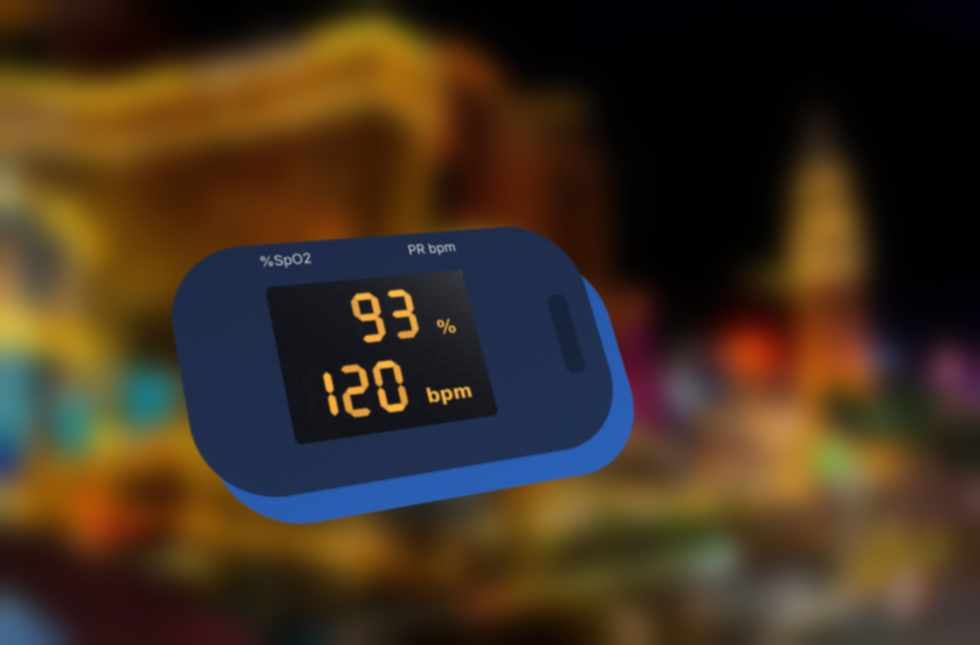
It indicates 93 %
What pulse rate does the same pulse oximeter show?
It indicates 120 bpm
